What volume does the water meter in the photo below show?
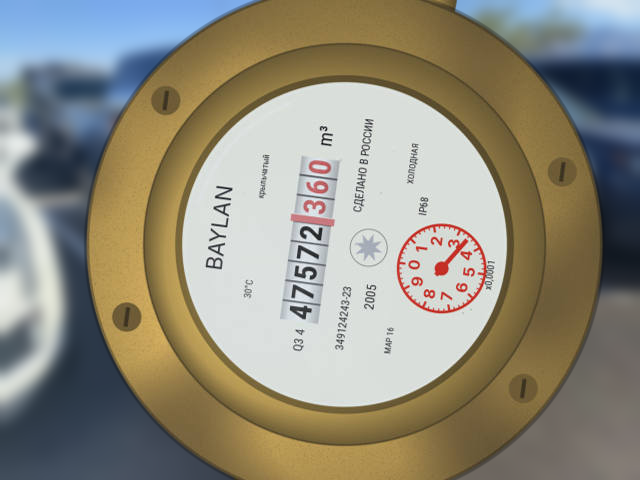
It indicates 47572.3603 m³
